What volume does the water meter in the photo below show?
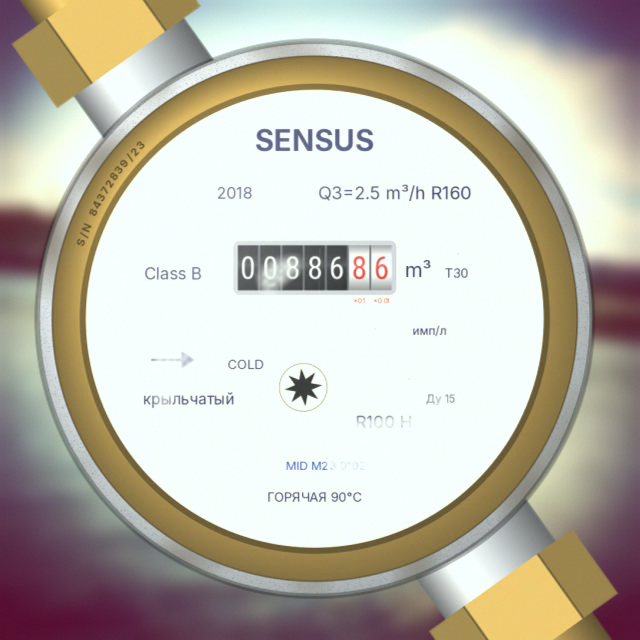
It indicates 886.86 m³
